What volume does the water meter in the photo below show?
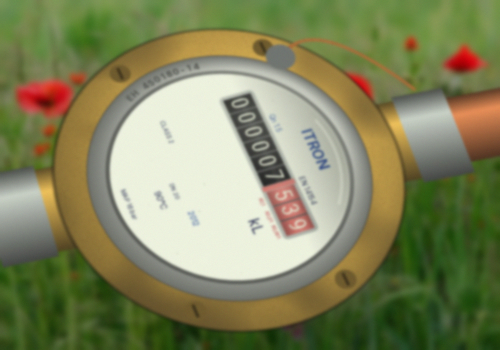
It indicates 7.539 kL
